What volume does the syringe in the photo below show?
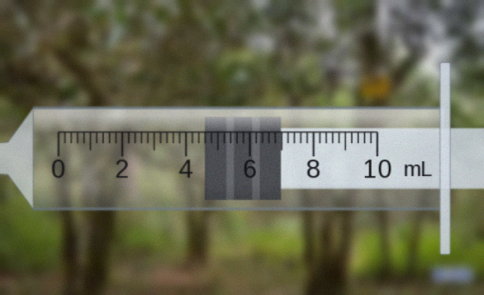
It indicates 4.6 mL
